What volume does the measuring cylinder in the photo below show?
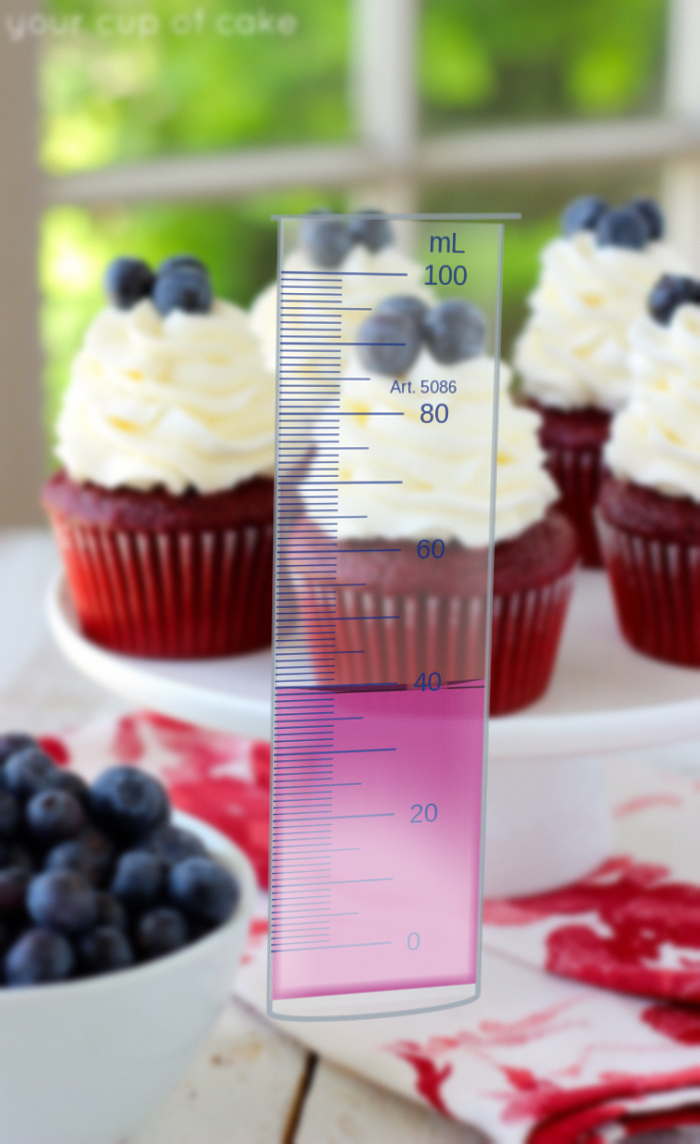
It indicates 39 mL
